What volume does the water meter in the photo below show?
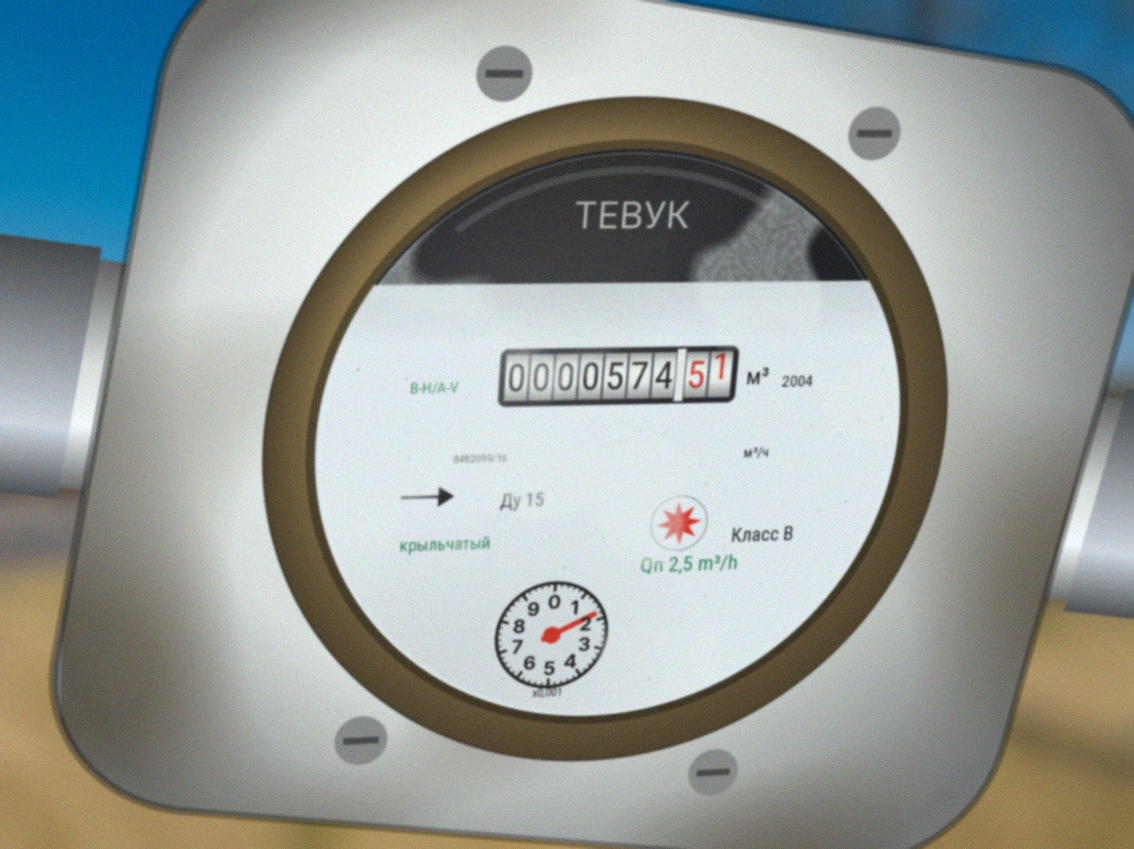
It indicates 574.511 m³
